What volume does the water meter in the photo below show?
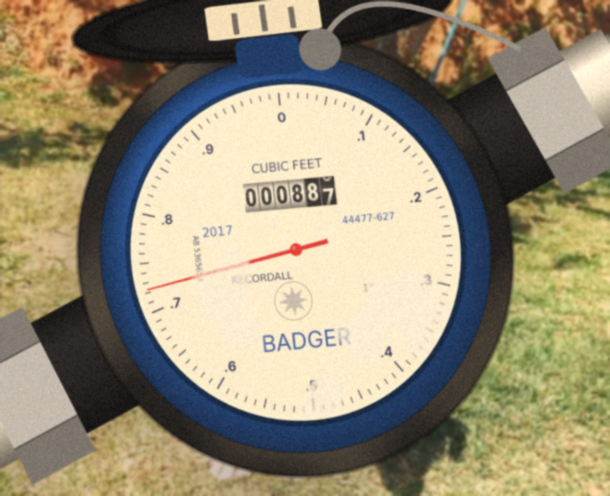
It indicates 886.72 ft³
